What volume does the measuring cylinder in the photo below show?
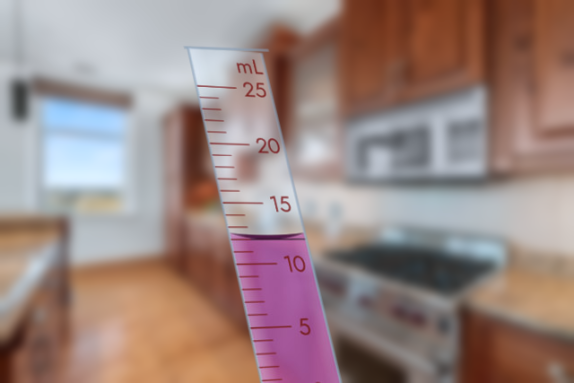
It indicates 12 mL
